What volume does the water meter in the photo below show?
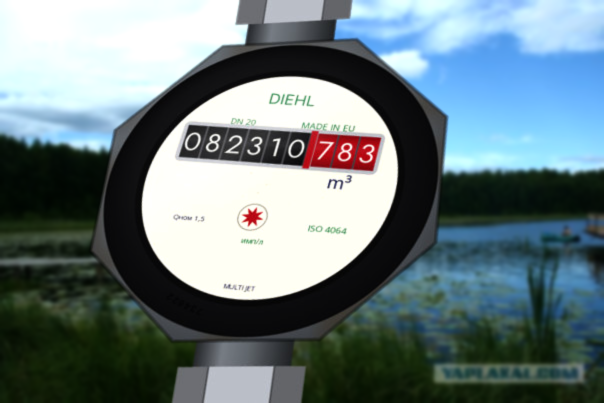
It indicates 82310.783 m³
